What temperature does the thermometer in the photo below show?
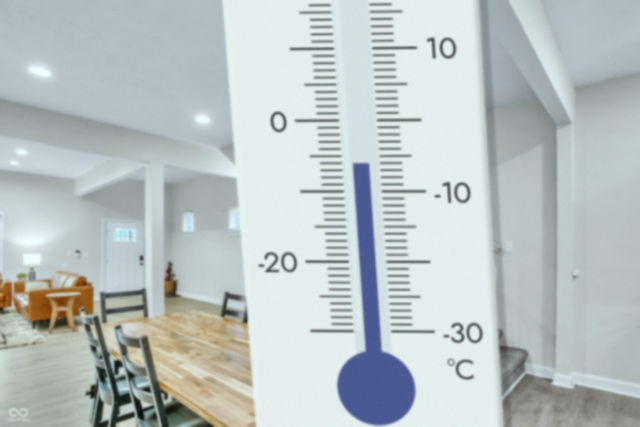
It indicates -6 °C
